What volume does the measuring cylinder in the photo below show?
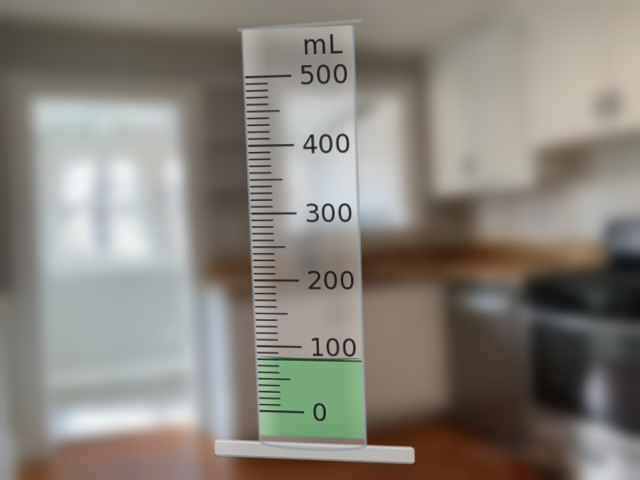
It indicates 80 mL
